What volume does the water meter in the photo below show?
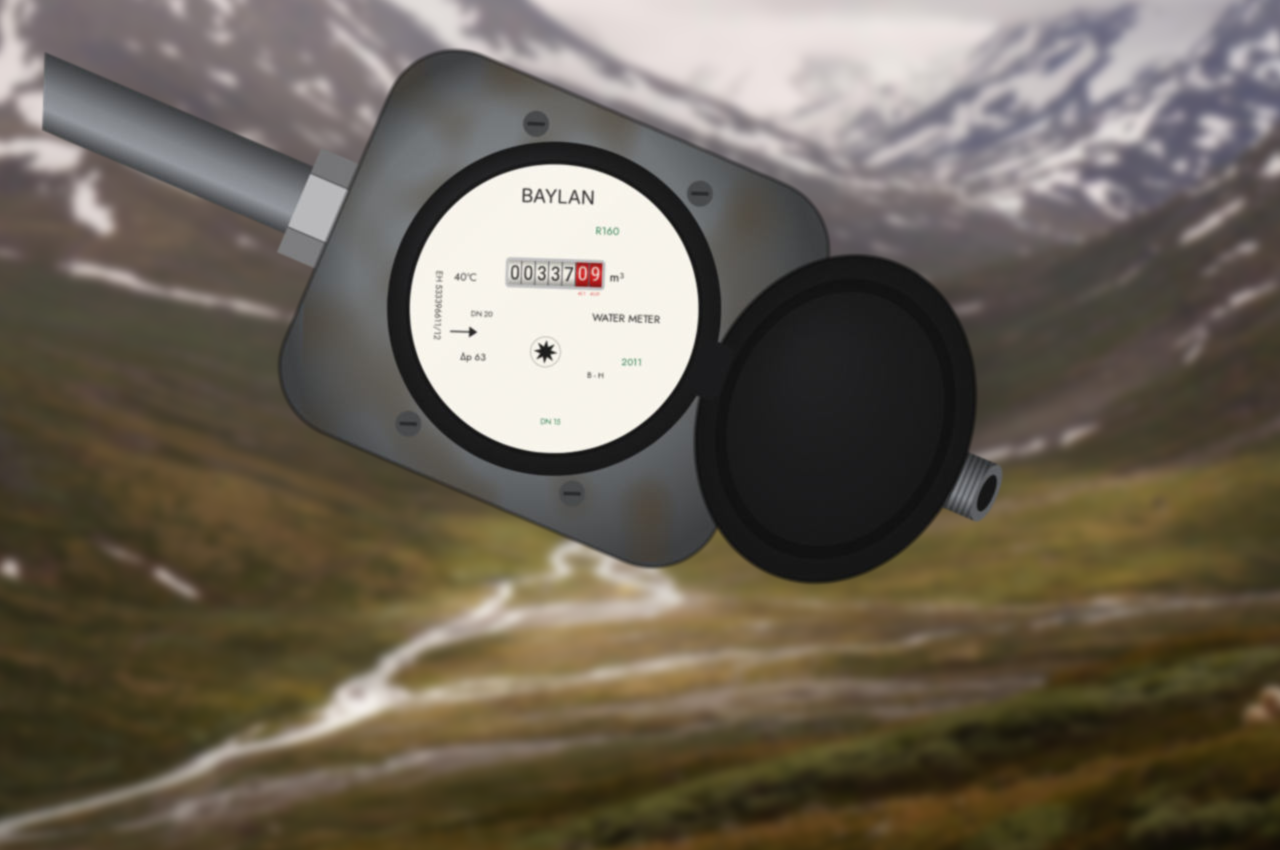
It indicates 337.09 m³
